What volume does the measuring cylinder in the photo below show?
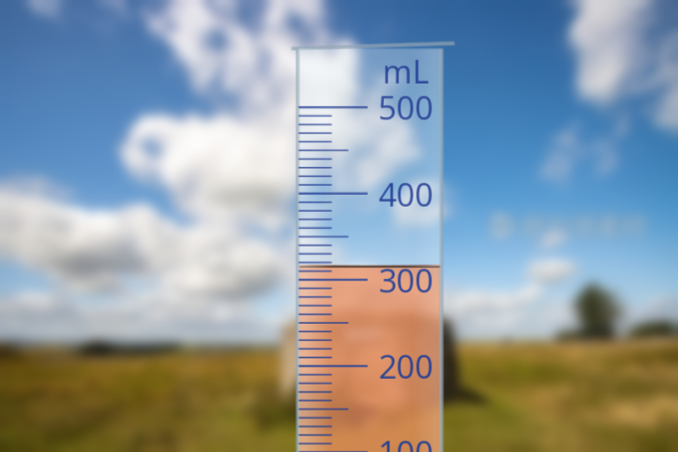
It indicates 315 mL
